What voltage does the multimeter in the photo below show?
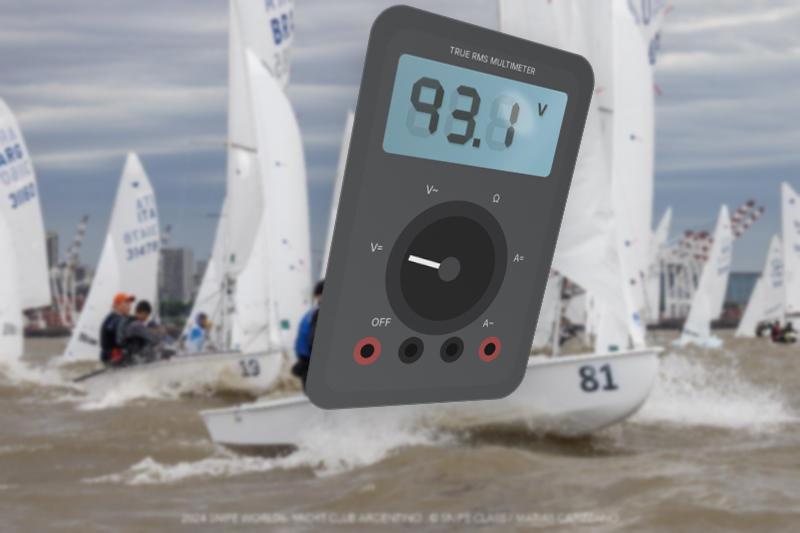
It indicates 93.1 V
